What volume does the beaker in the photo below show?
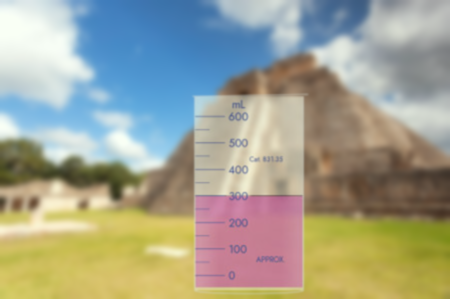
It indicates 300 mL
